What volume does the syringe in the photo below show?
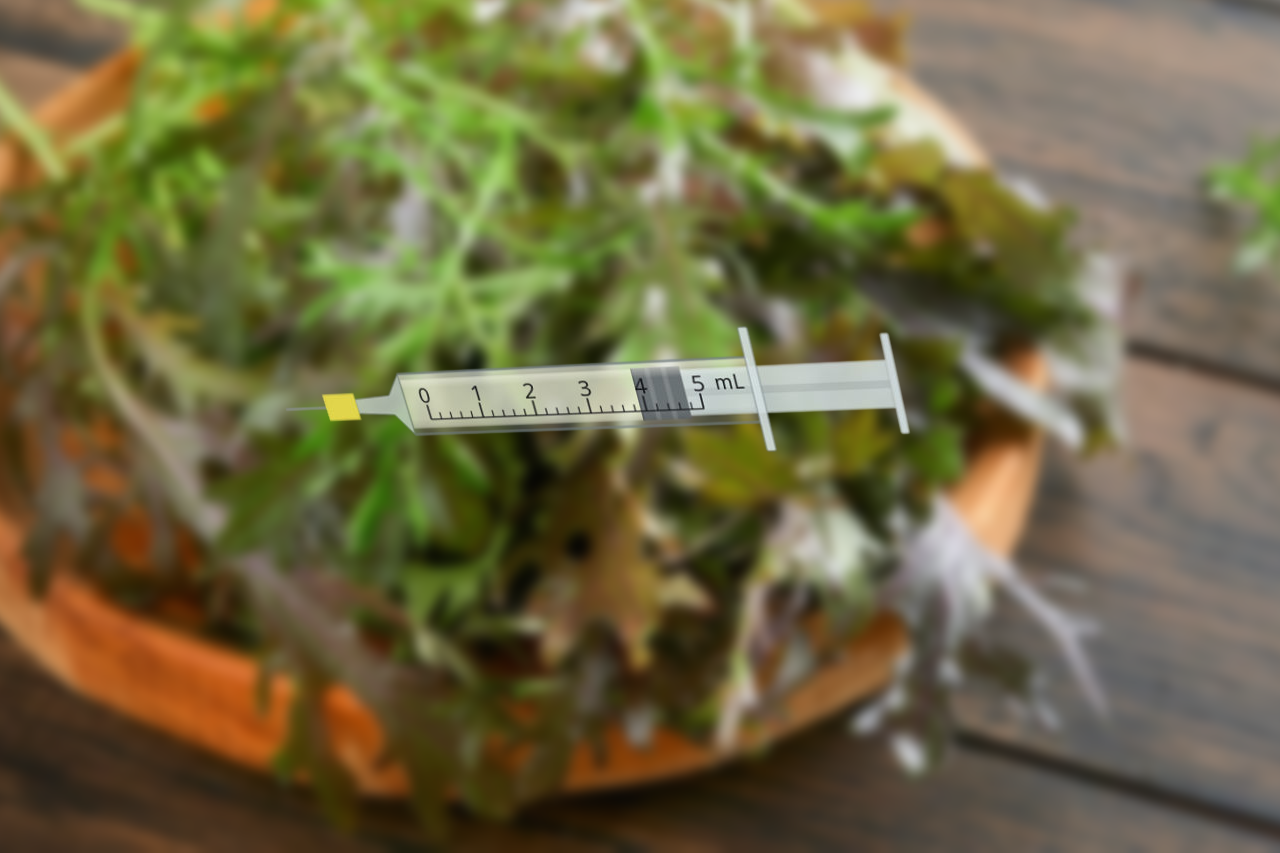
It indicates 3.9 mL
